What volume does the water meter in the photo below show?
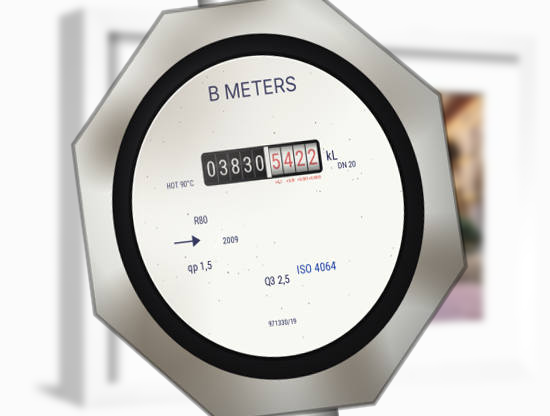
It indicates 3830.5422 kL
